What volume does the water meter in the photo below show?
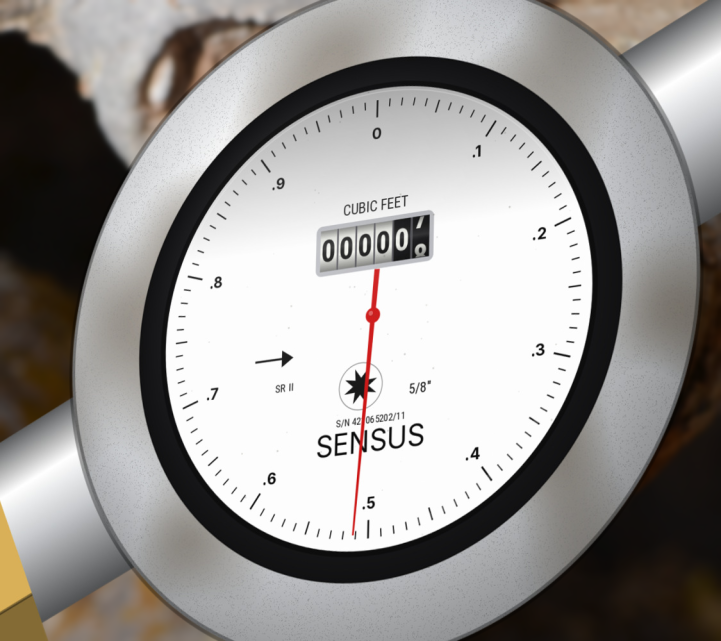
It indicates 7.51 ft³
